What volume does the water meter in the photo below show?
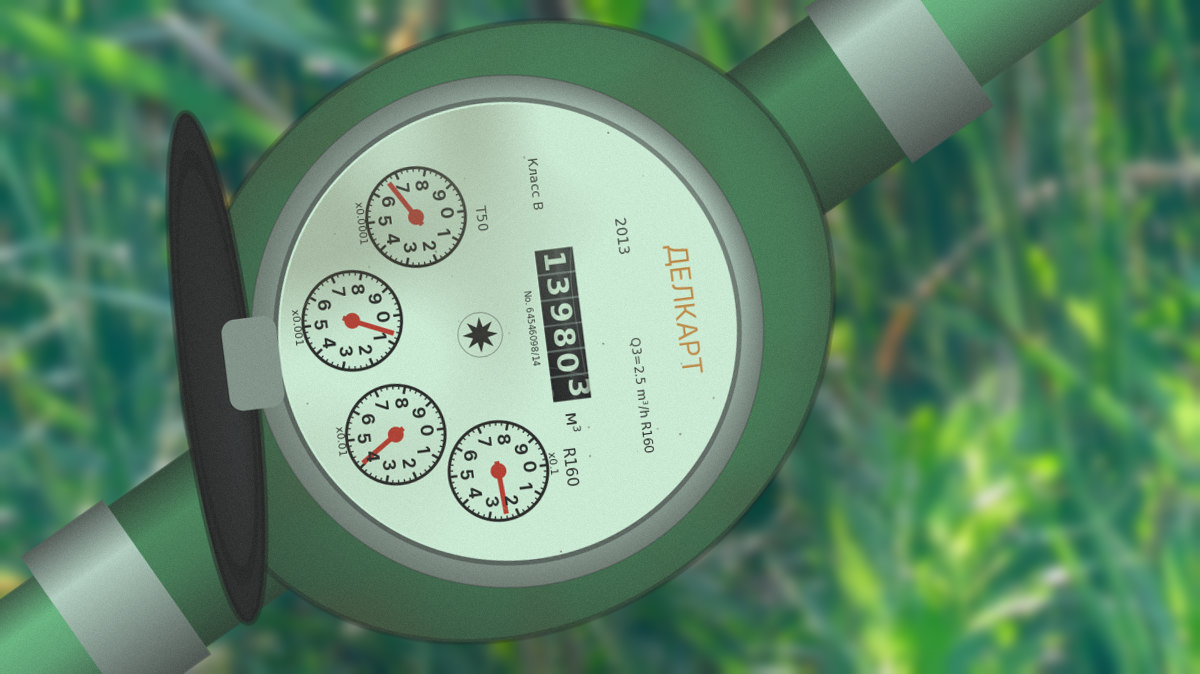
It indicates 139803.2406 m³
